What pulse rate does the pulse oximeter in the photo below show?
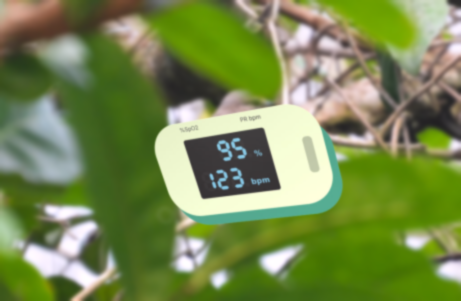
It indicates 123 bpm
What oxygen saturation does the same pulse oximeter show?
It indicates 95 %
